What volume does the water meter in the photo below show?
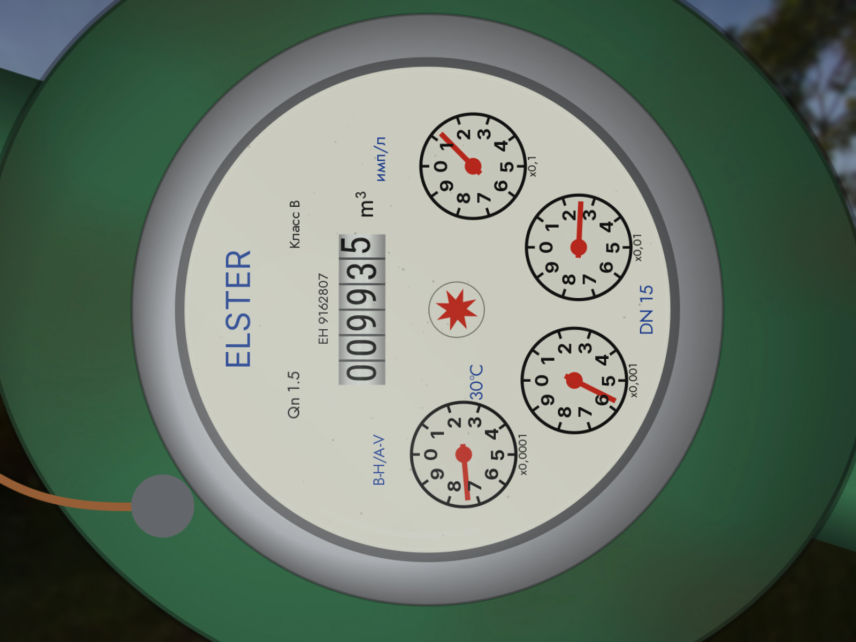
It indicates 9935.1257 m³
